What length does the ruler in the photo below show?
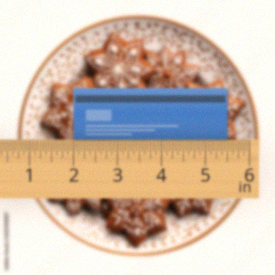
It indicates 3.5 in
